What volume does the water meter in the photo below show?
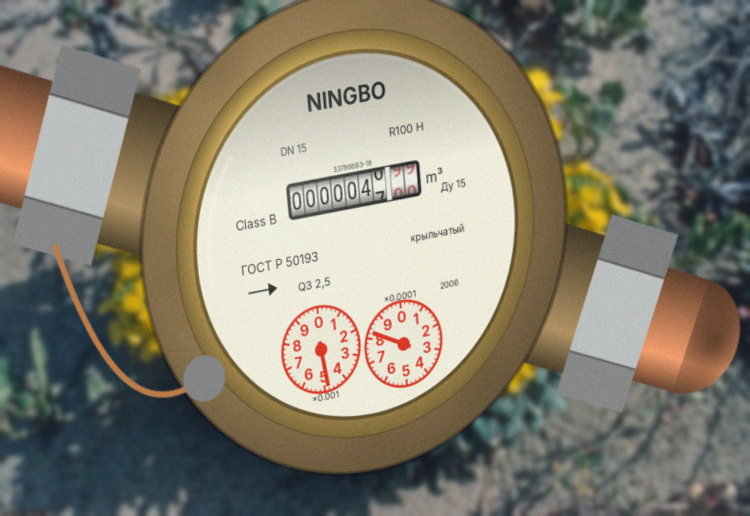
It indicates 46.9948 m³
